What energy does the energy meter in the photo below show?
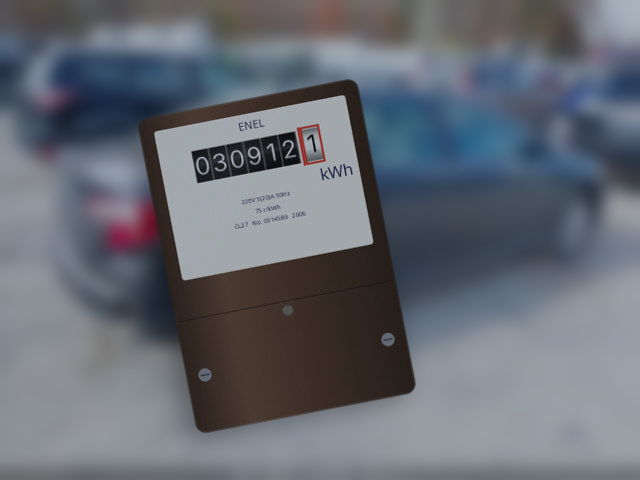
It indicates 30912.1 kWh
